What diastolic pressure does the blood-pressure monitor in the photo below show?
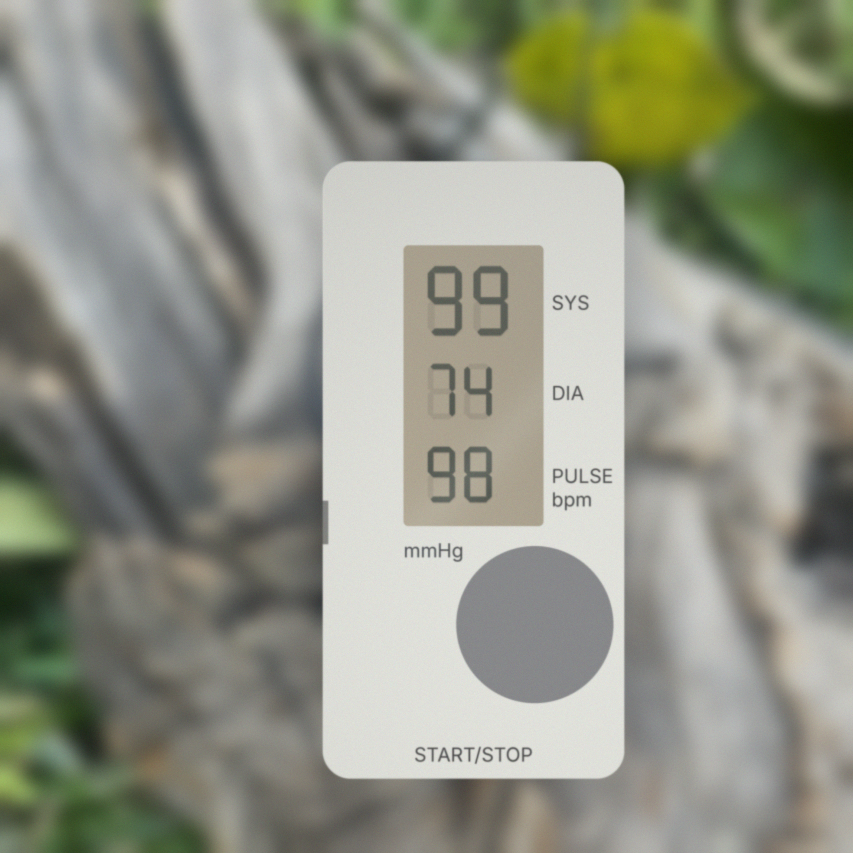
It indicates 74 mmHg
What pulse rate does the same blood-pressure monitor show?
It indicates 98 bpm
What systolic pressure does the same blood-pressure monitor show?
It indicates 99 mmHg
